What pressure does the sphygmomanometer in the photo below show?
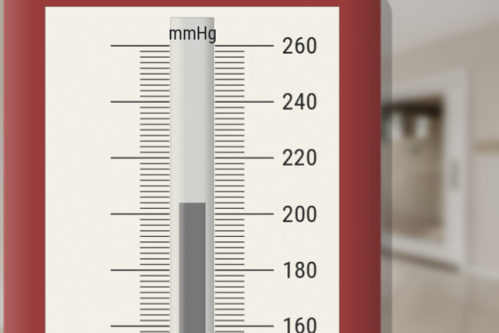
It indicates 204 mmHg
